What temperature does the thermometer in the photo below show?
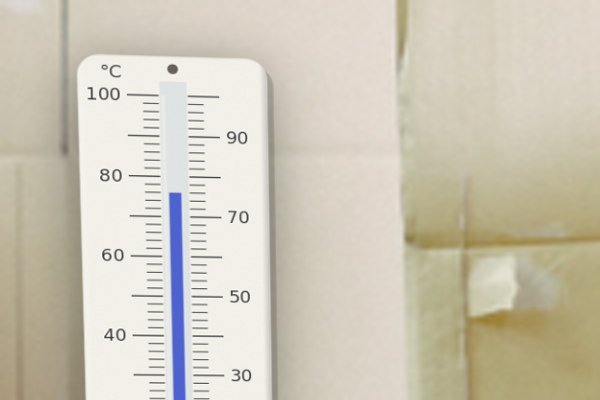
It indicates 76 °C
